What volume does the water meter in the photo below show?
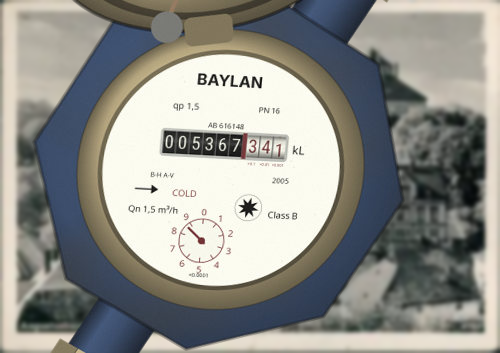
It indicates 5367.3408 kL
